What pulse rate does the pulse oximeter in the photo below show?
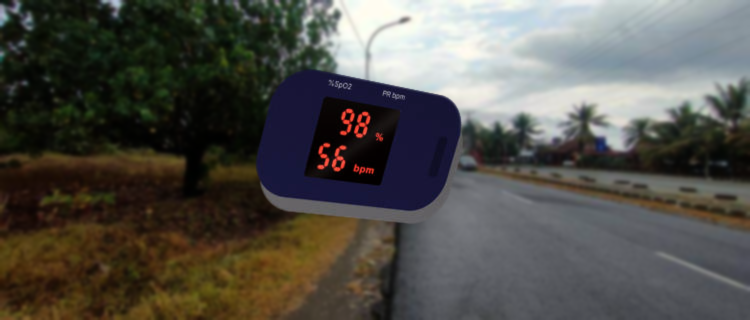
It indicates 56 bpm
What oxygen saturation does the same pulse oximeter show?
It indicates 98 %
